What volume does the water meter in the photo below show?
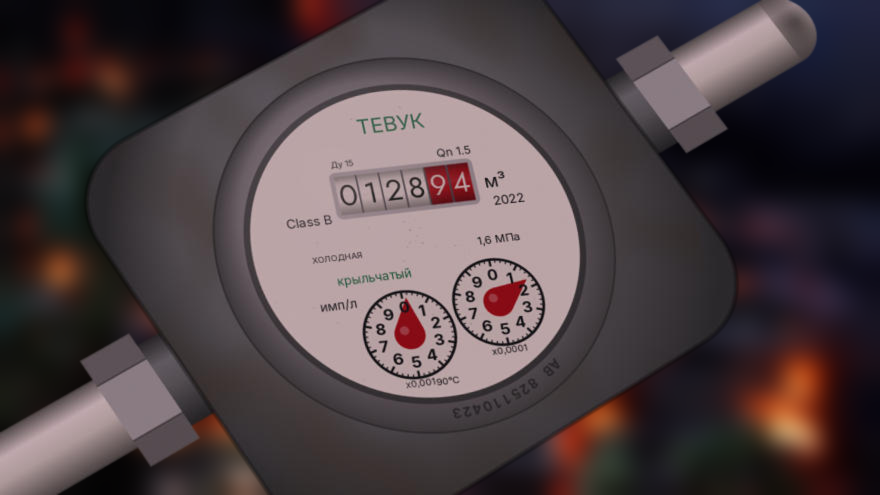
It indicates 128.9401 m³
